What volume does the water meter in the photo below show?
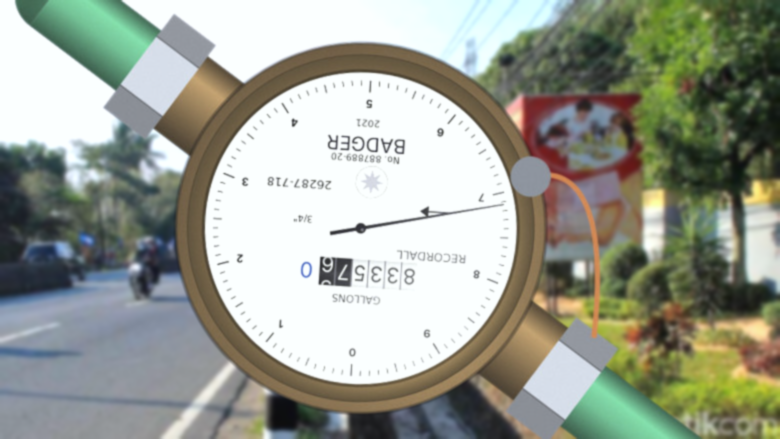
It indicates 8335757.1 gal
